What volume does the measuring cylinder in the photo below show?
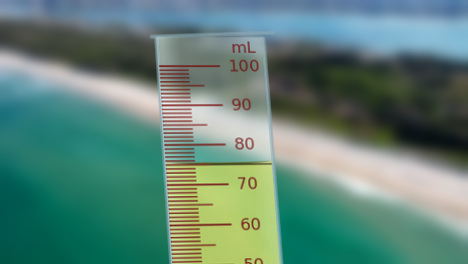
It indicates 75 mL
